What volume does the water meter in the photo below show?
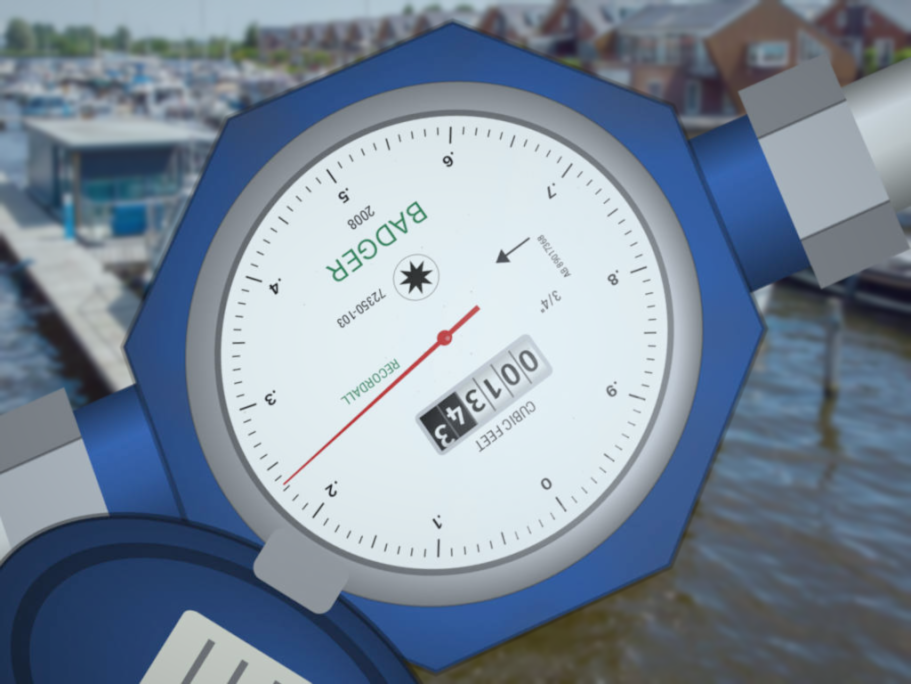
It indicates 1343.23 ft³
